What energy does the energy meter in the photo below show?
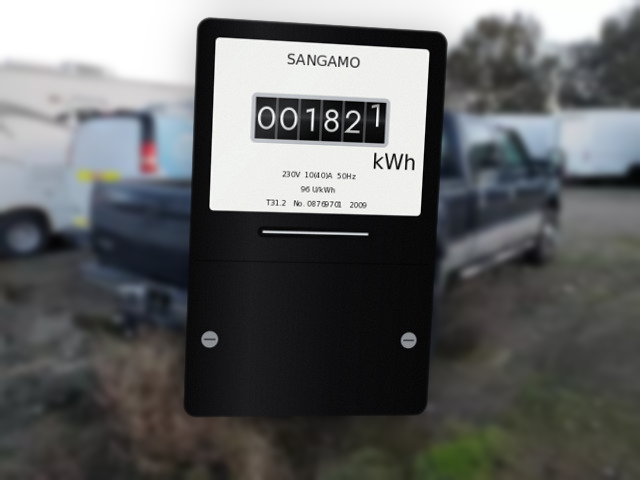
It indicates 1821 kWh
